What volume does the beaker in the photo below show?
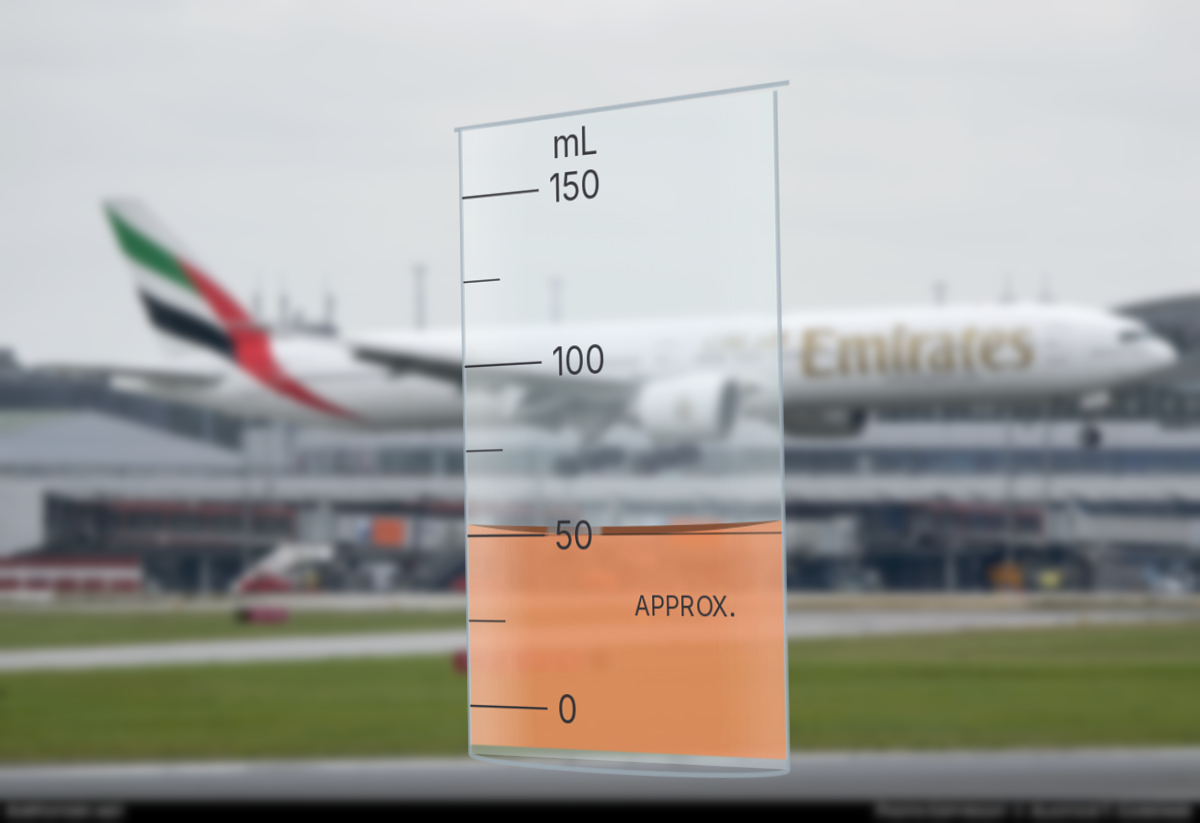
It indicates 50 mL
